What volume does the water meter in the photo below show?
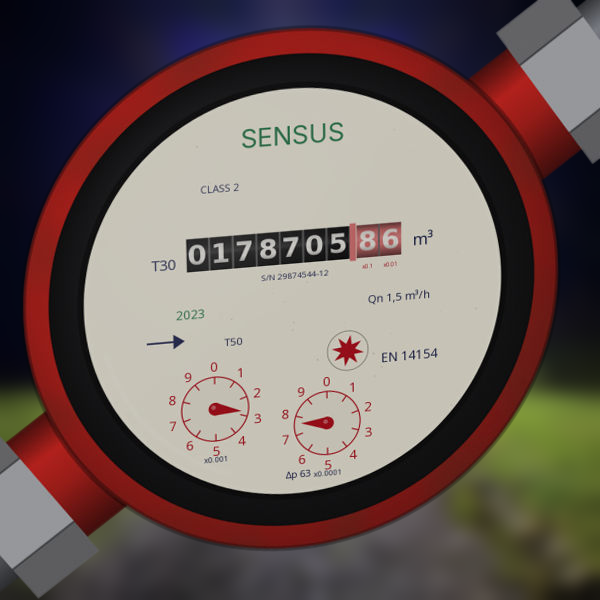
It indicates 178705.8627 m³
